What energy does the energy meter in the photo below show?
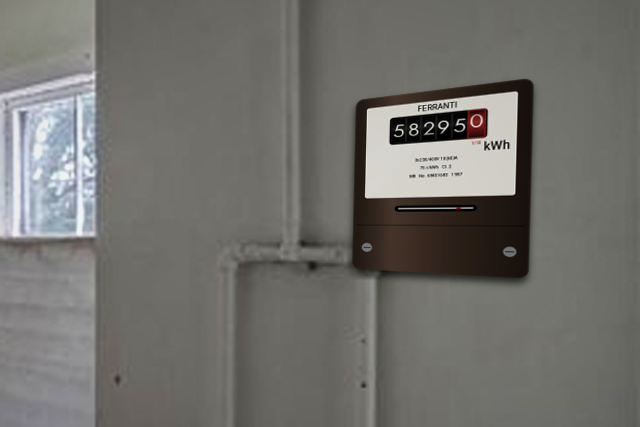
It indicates 58295.0 kWh
